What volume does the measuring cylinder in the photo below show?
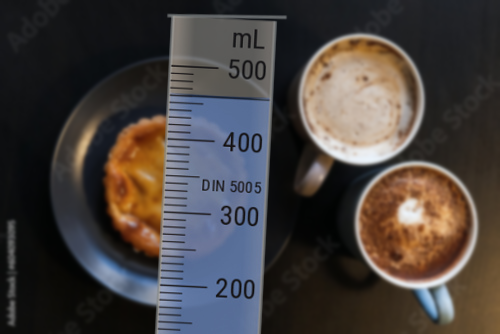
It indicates 460 mL
